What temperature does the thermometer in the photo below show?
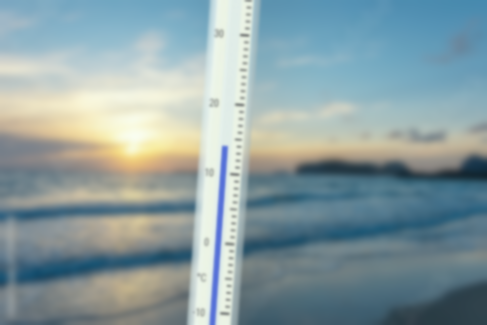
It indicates 14 °C
